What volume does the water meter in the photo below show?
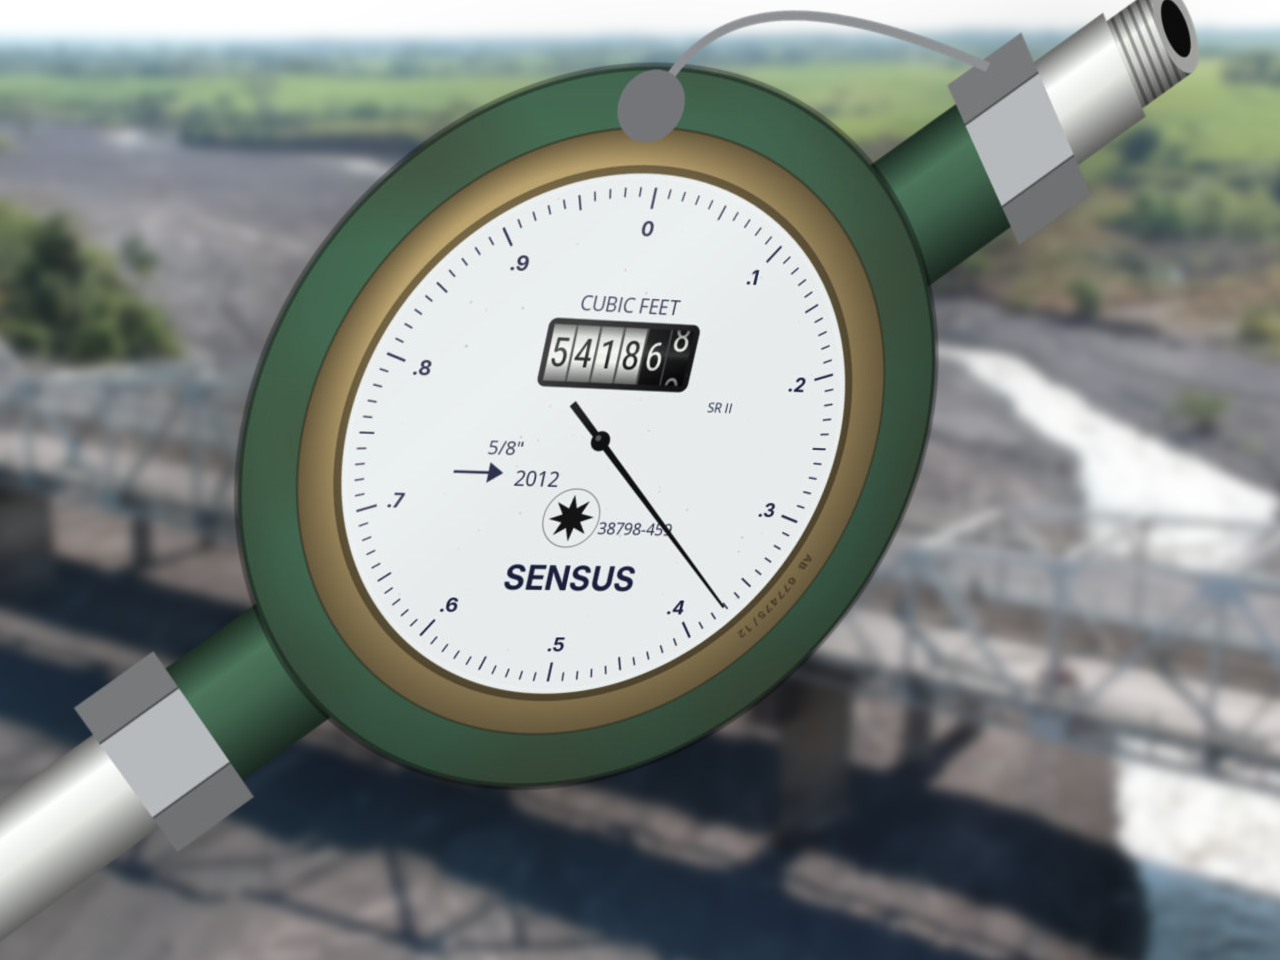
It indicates 541868.37 ft³
